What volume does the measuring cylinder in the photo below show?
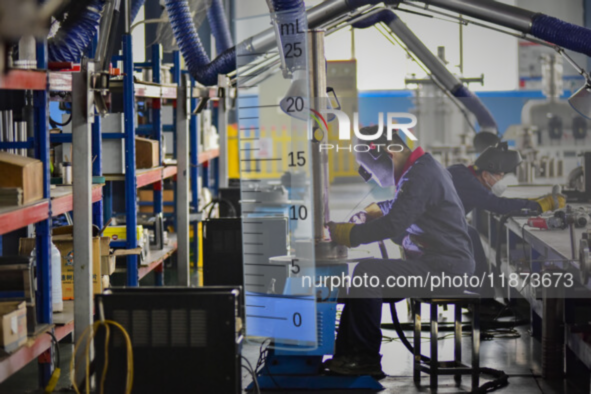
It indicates 2 mL
